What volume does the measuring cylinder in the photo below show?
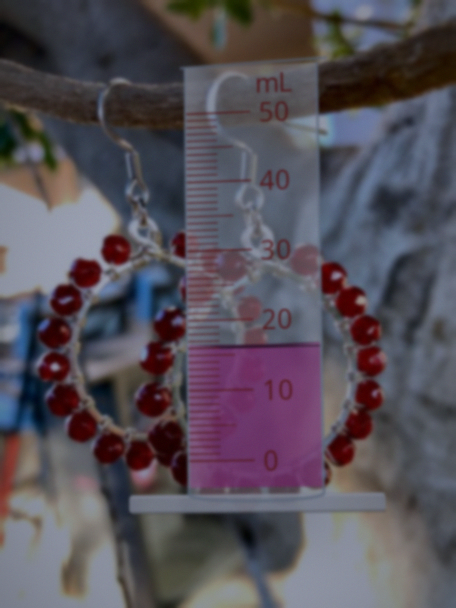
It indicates 16 mL
